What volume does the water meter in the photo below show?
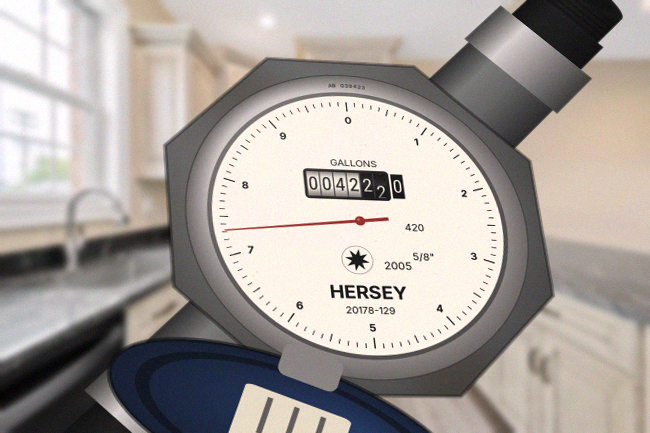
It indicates 42217.3 gal
